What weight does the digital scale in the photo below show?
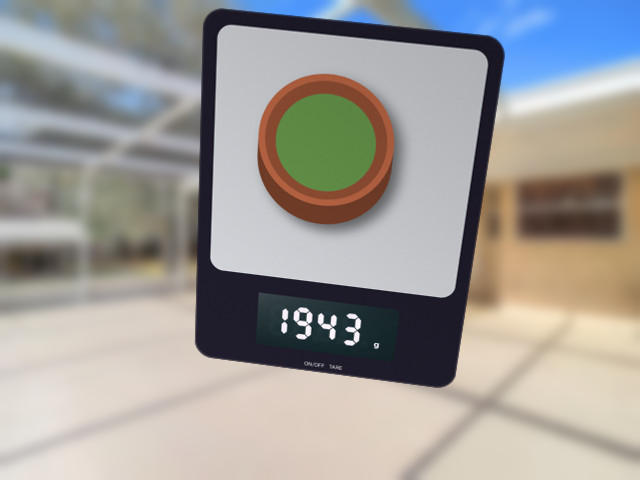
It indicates 1943 g
